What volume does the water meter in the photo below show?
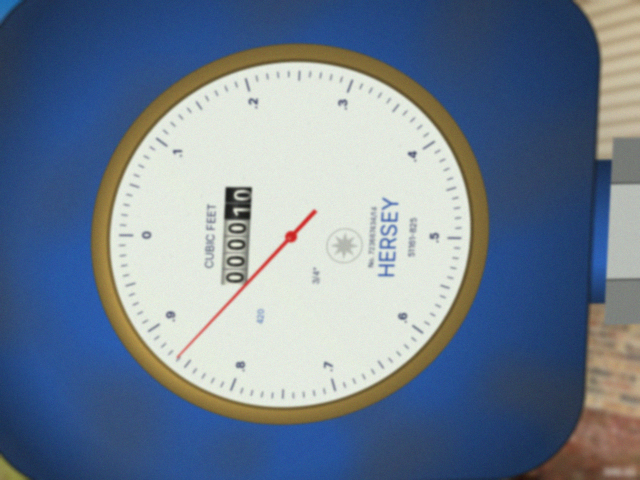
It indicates 9.86 ft³
